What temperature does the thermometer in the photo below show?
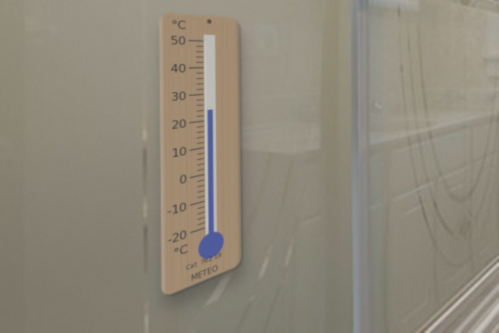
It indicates 24 °C
